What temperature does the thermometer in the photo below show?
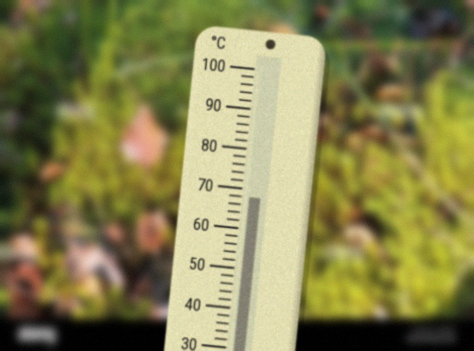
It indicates 68 °C
